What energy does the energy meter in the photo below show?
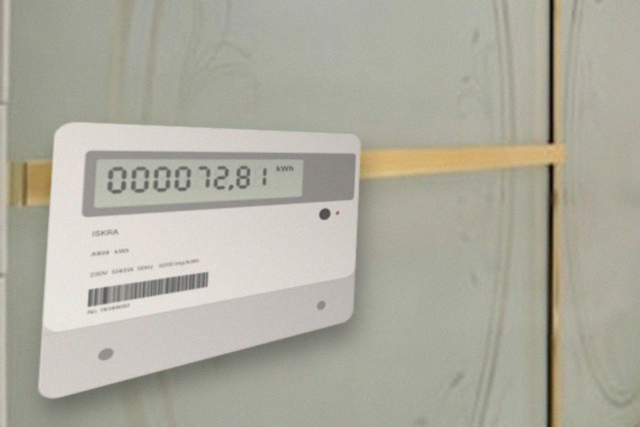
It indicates 72.81 kWh
